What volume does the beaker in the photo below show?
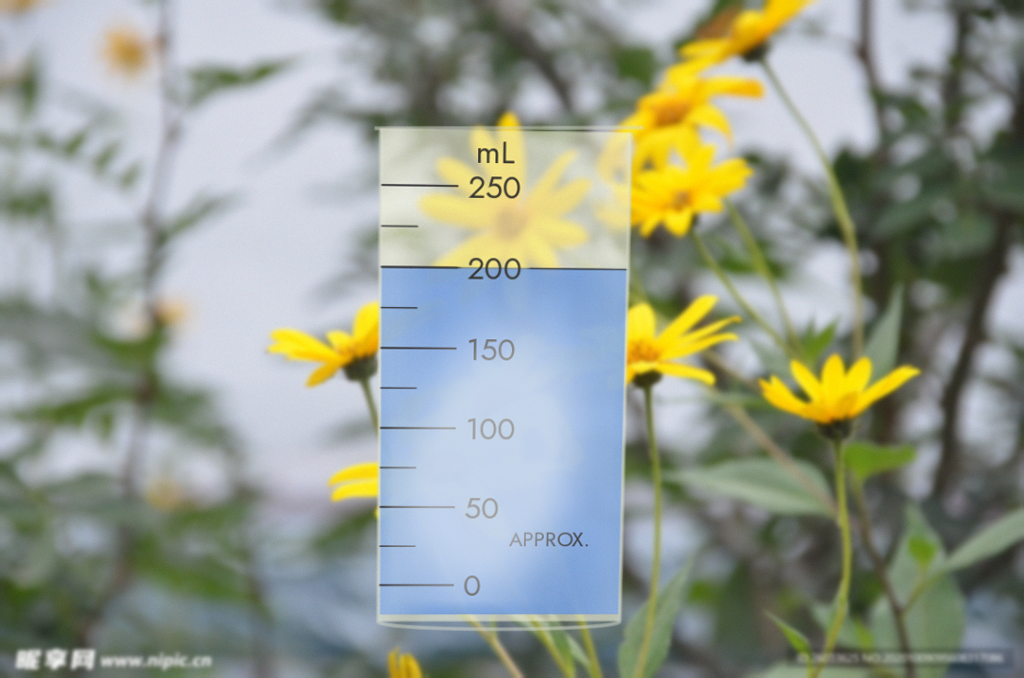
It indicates 200 mL
